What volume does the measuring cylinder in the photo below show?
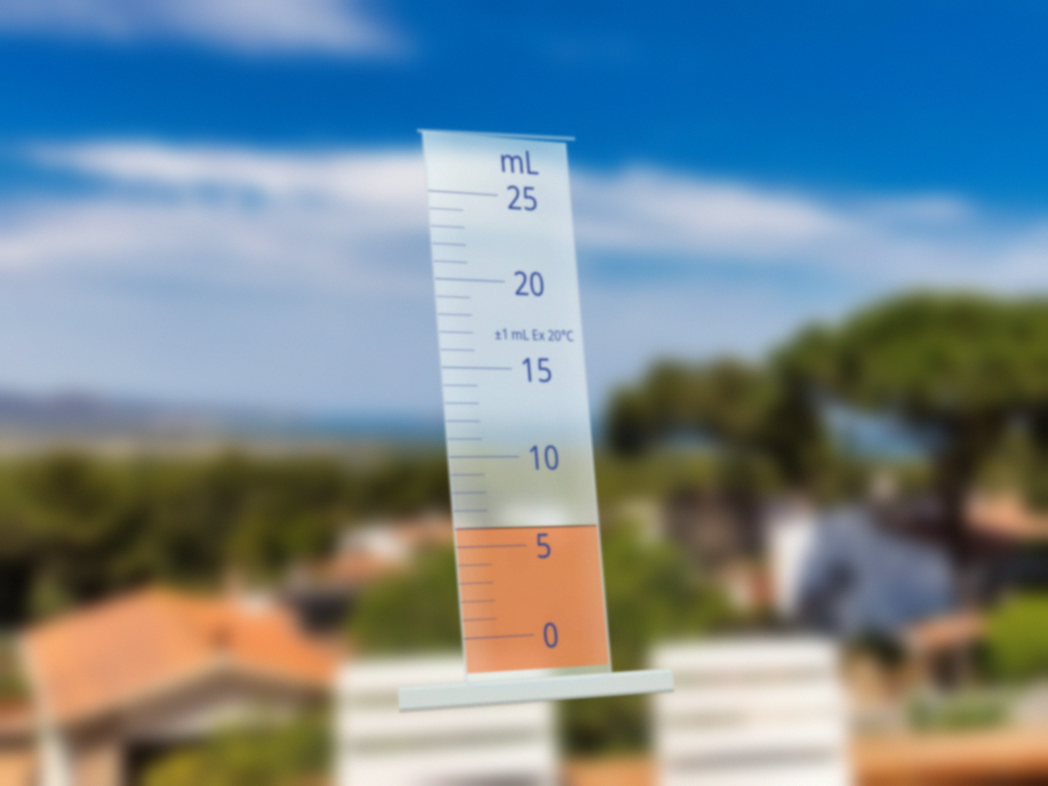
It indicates 6 mL
